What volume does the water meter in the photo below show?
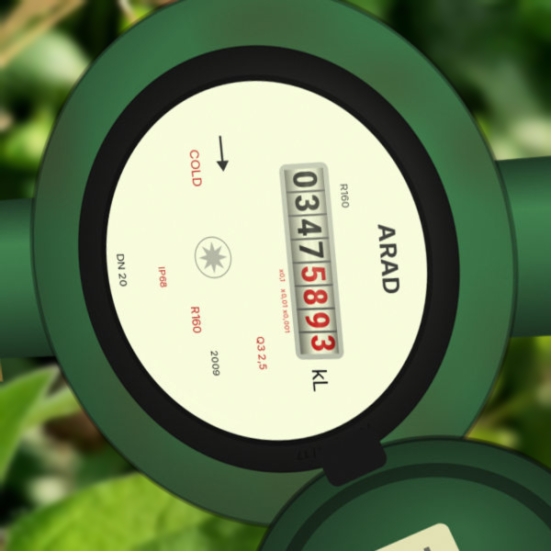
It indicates 347.5893 kL
